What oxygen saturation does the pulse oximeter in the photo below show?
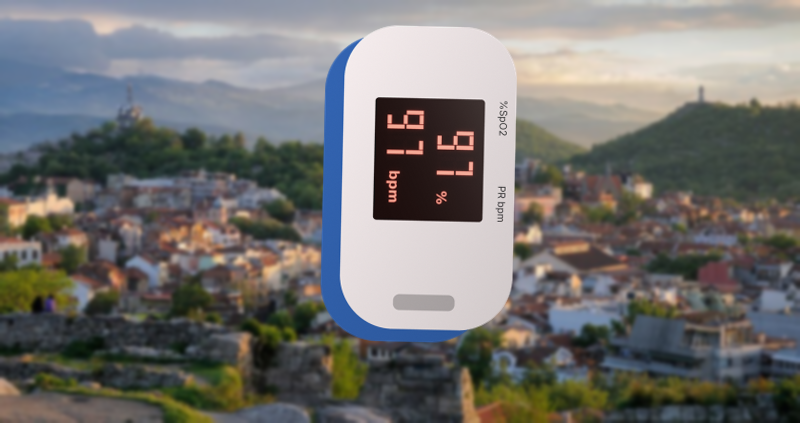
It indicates 97 %
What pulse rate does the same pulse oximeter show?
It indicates 97 bpm
